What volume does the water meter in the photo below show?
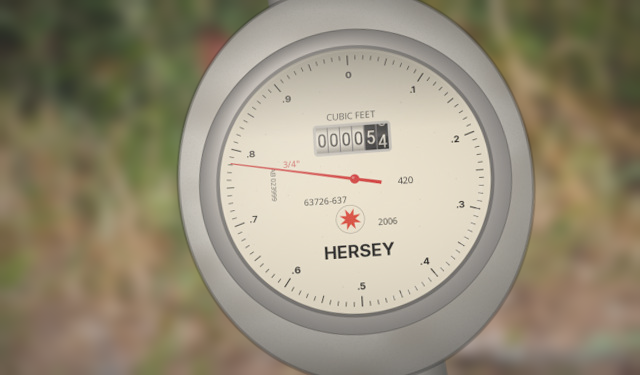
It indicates 53.78 ft³
